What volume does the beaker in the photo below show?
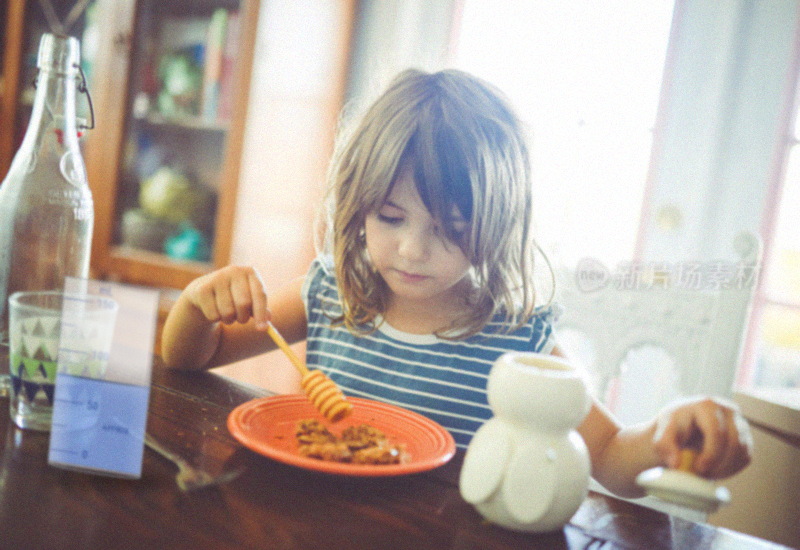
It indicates 75 mL
